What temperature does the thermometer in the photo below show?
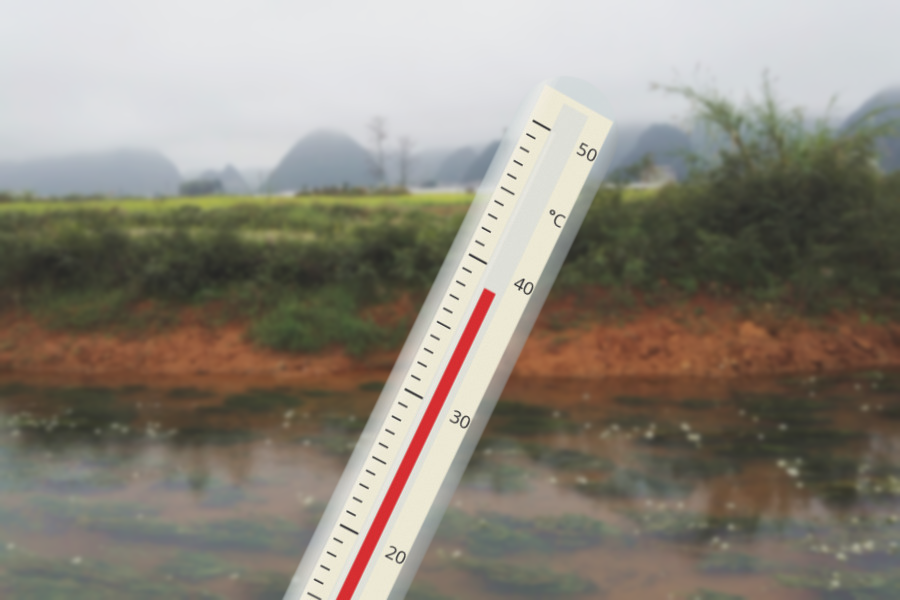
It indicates 38.5 °C
